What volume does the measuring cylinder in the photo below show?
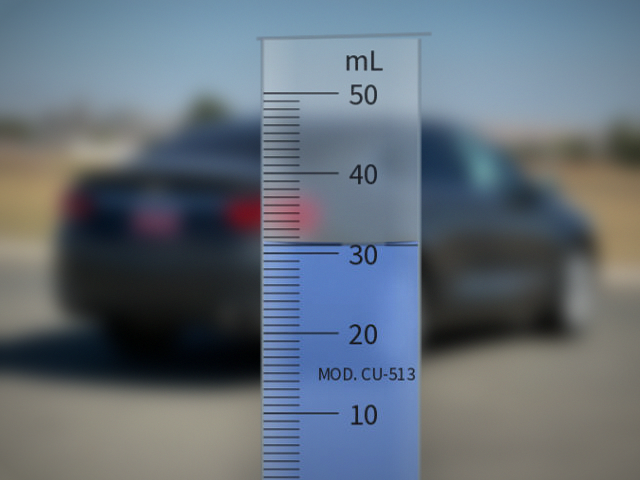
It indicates 31 mL
